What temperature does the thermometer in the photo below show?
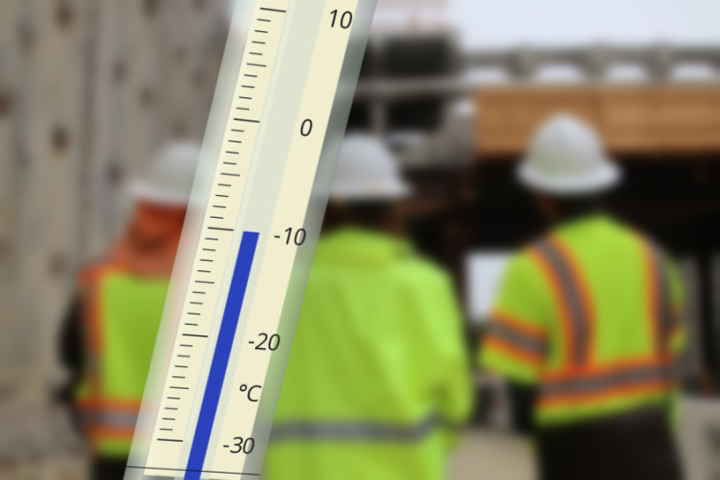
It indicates -10 °C
